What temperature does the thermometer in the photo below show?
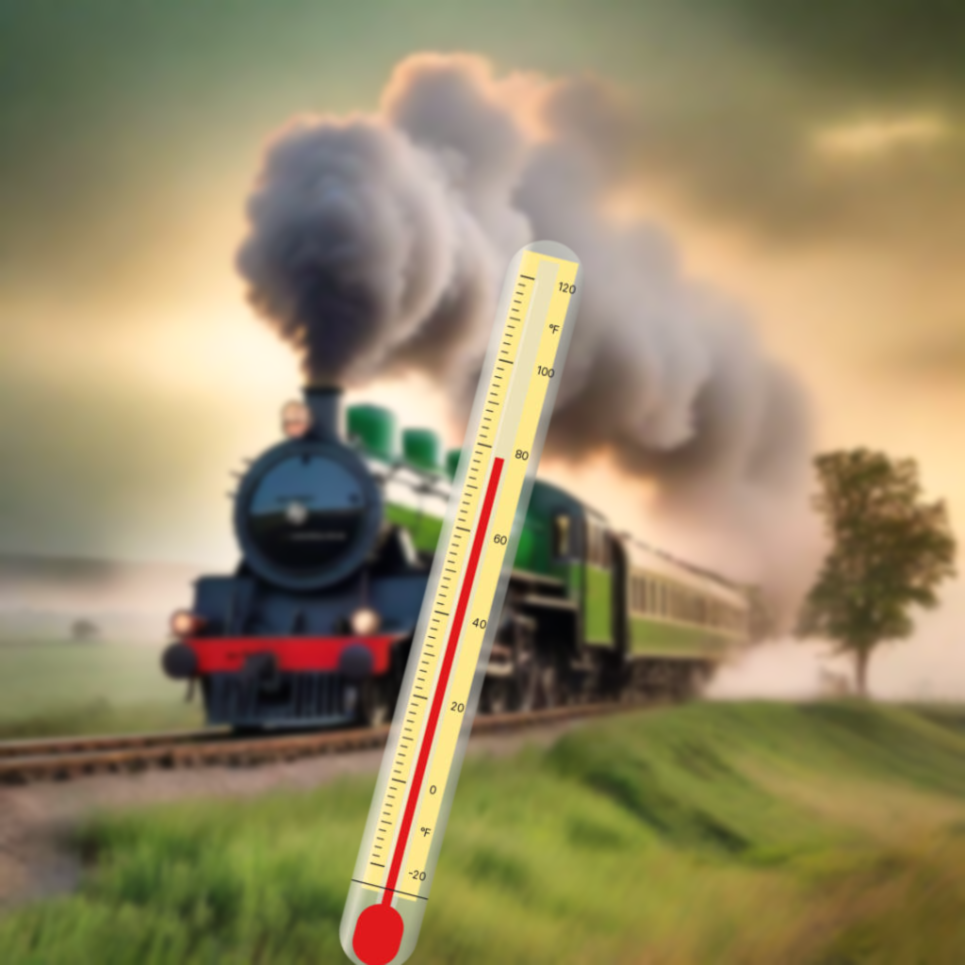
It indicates 78 °F
